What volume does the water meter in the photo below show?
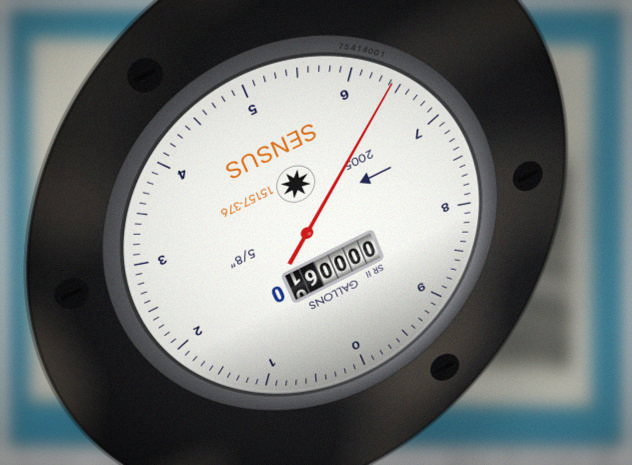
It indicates 606.4 gal
